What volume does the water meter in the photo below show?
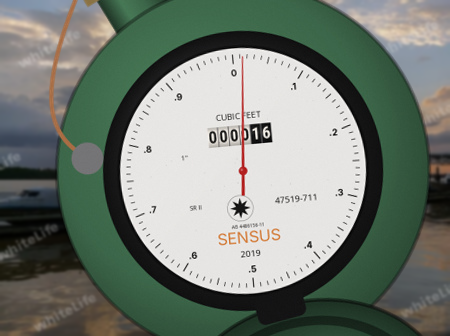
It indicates 16.01 ft³
